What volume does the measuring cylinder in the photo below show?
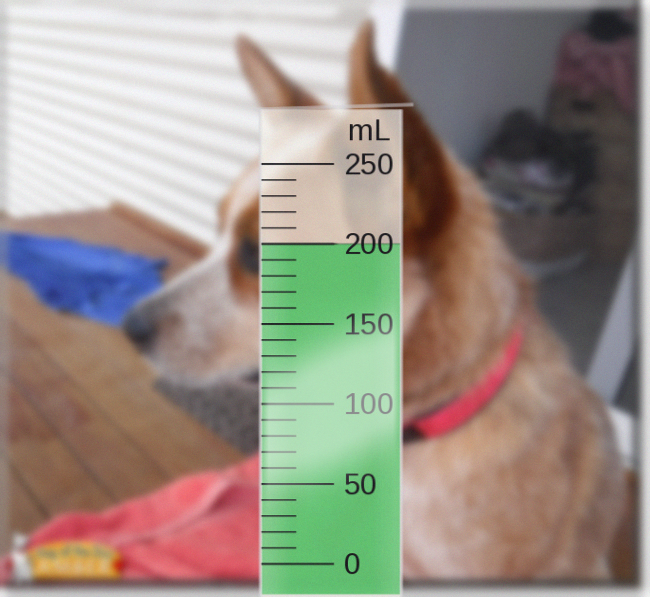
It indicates 200 mL
